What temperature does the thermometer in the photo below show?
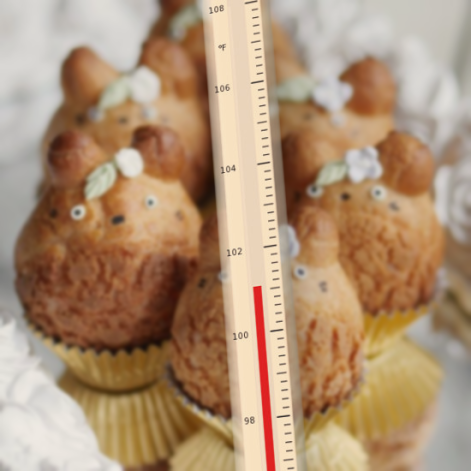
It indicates 101.1 °F
